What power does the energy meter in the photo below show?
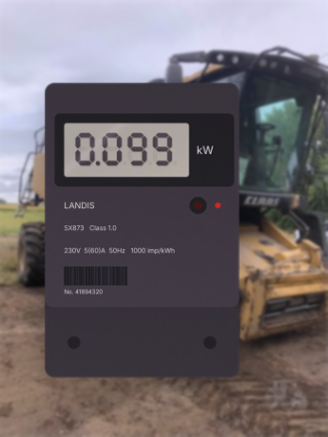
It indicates 0.099 kW
